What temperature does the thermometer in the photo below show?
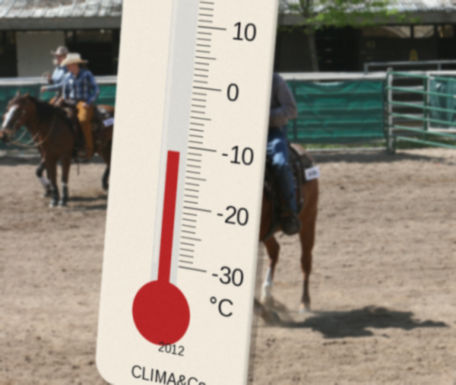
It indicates -11 °C
